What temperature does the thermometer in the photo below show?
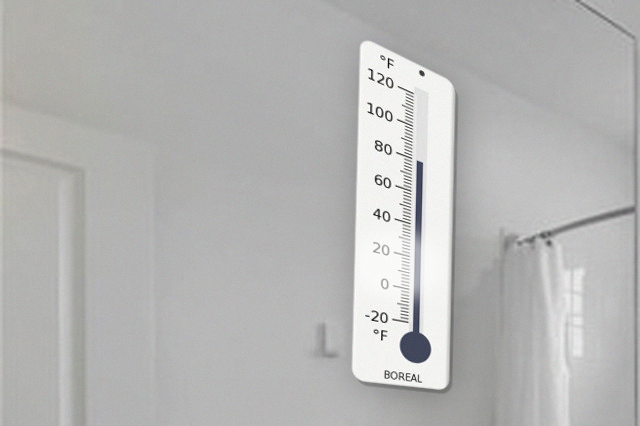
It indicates 80 °F
